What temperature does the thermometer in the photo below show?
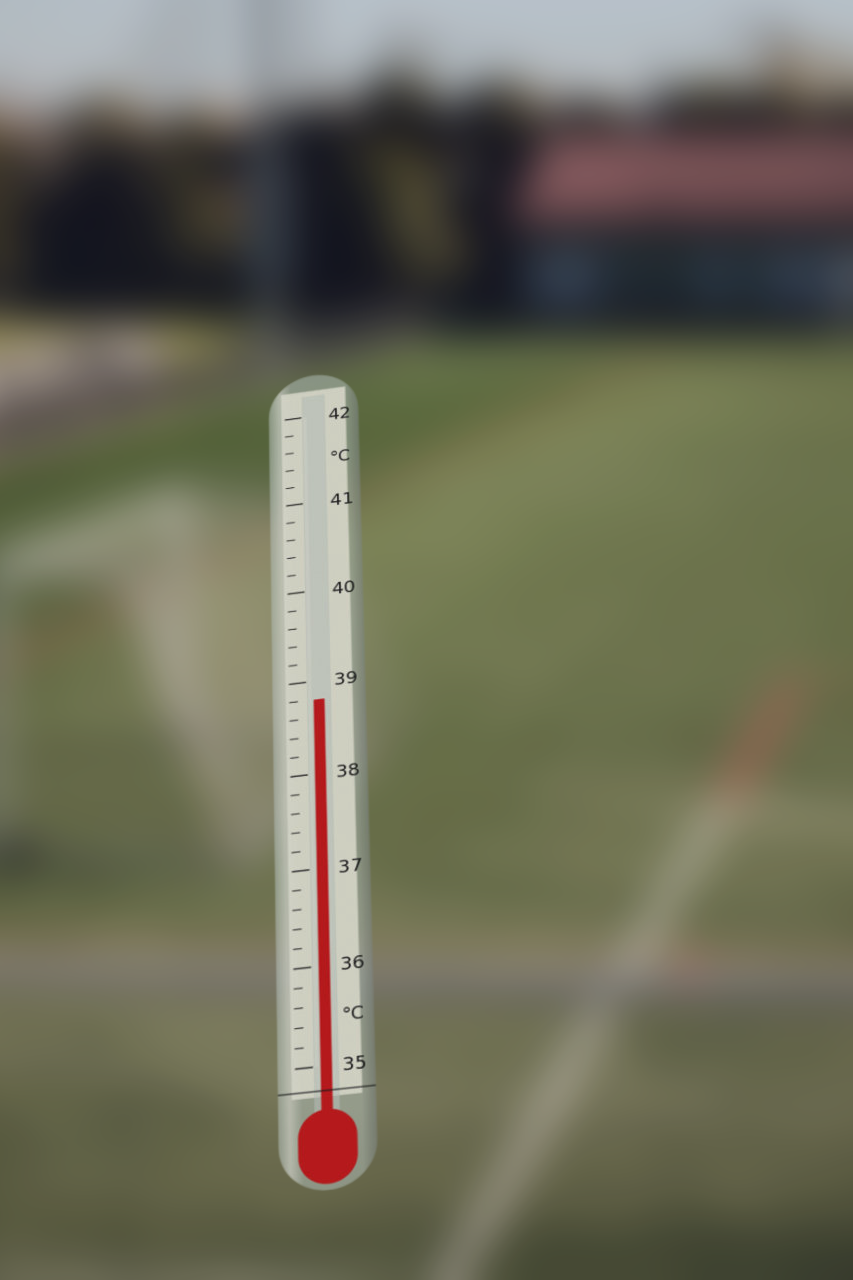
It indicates 38.8 °C
